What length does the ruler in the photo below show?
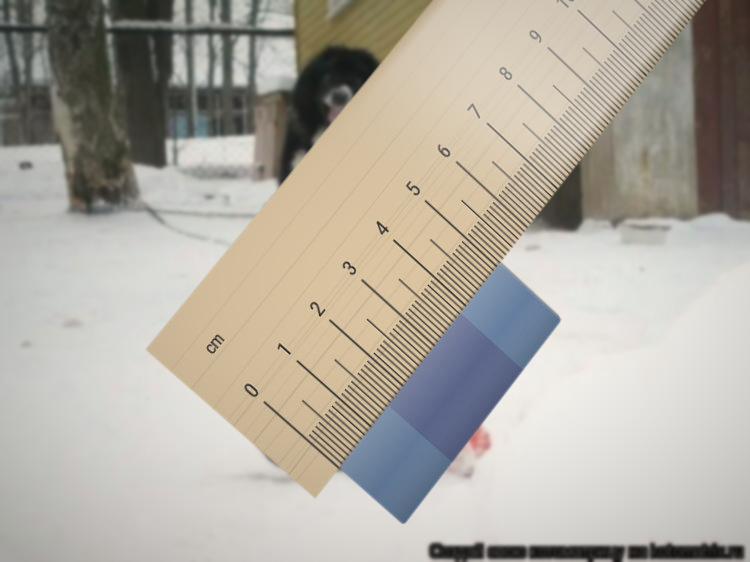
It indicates 5.1 cm
